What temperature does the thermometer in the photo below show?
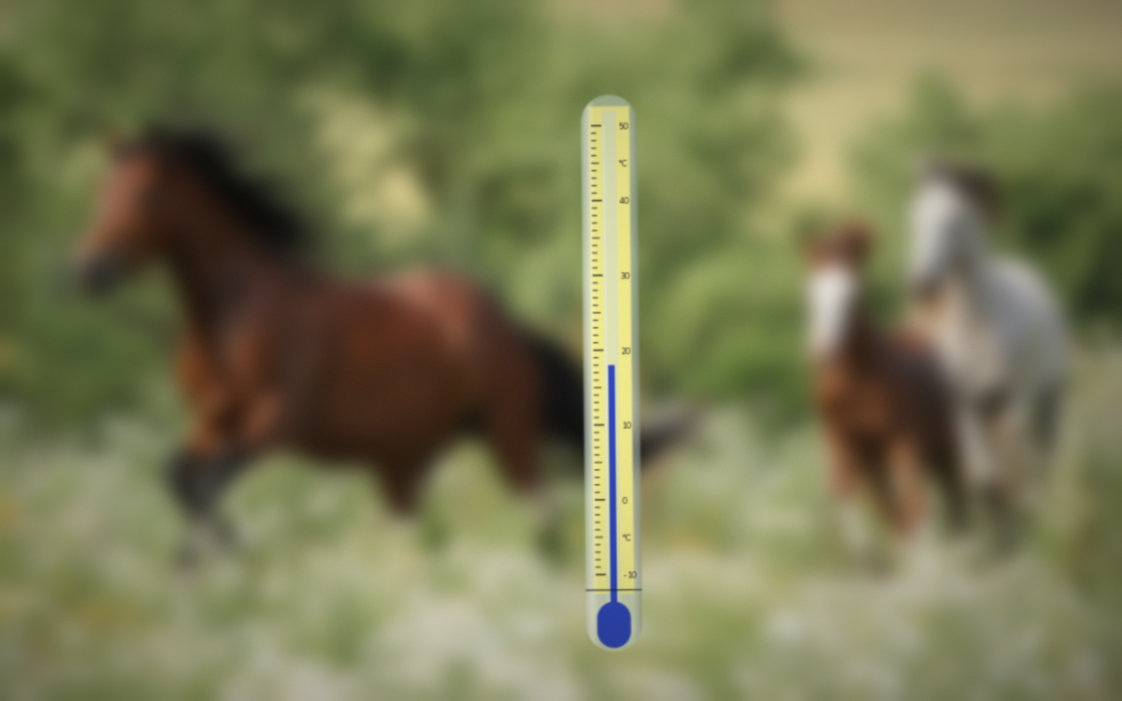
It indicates 18 °C
